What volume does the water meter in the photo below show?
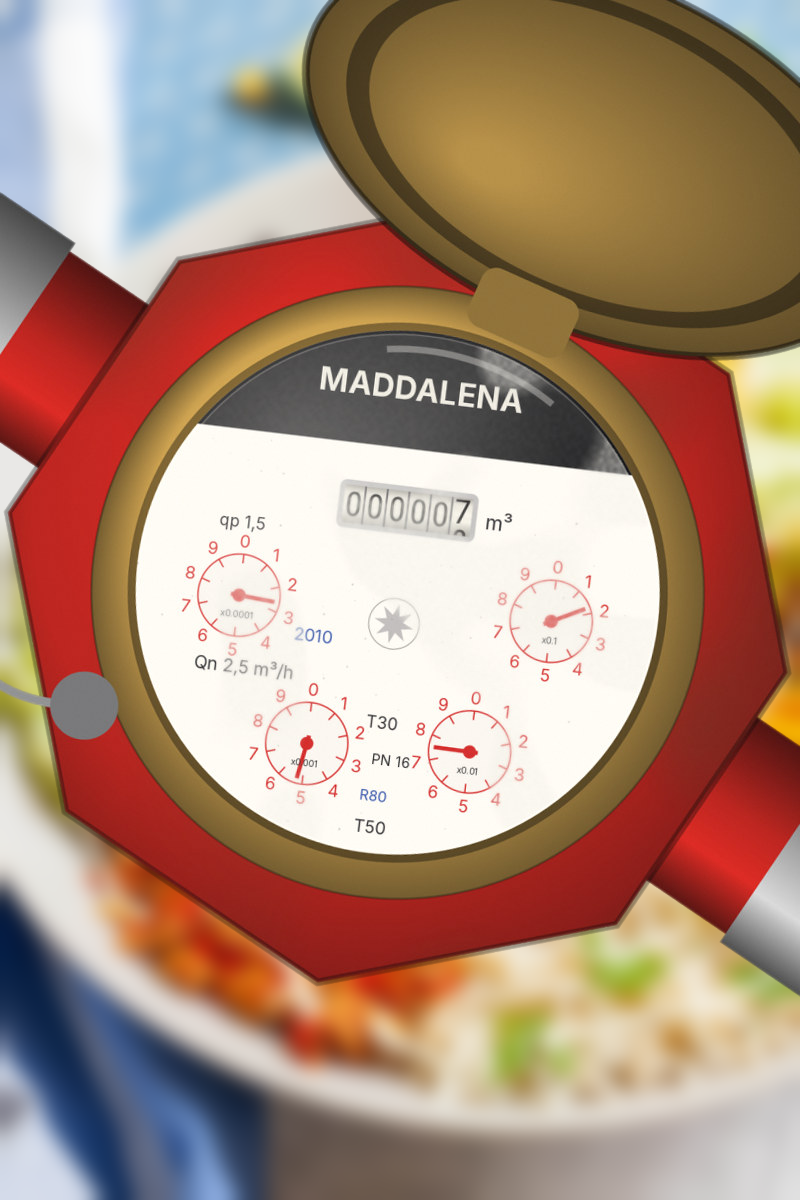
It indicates 7.1752 m³
